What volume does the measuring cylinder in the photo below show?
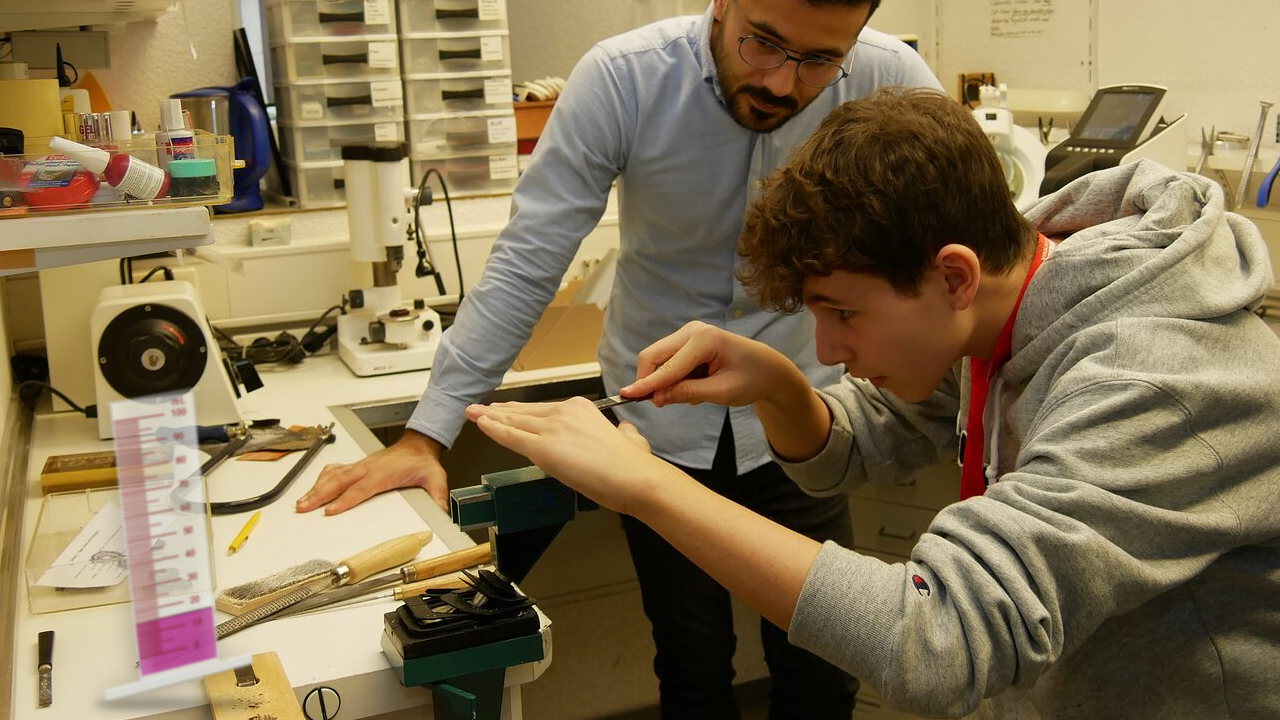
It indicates 15 mL
